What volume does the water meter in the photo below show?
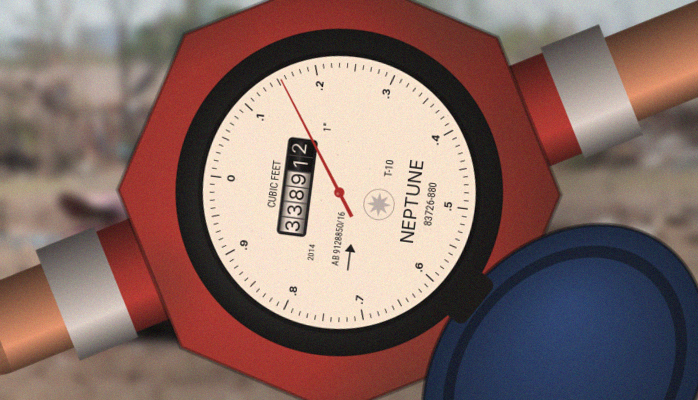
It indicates 338912.15 ft³
